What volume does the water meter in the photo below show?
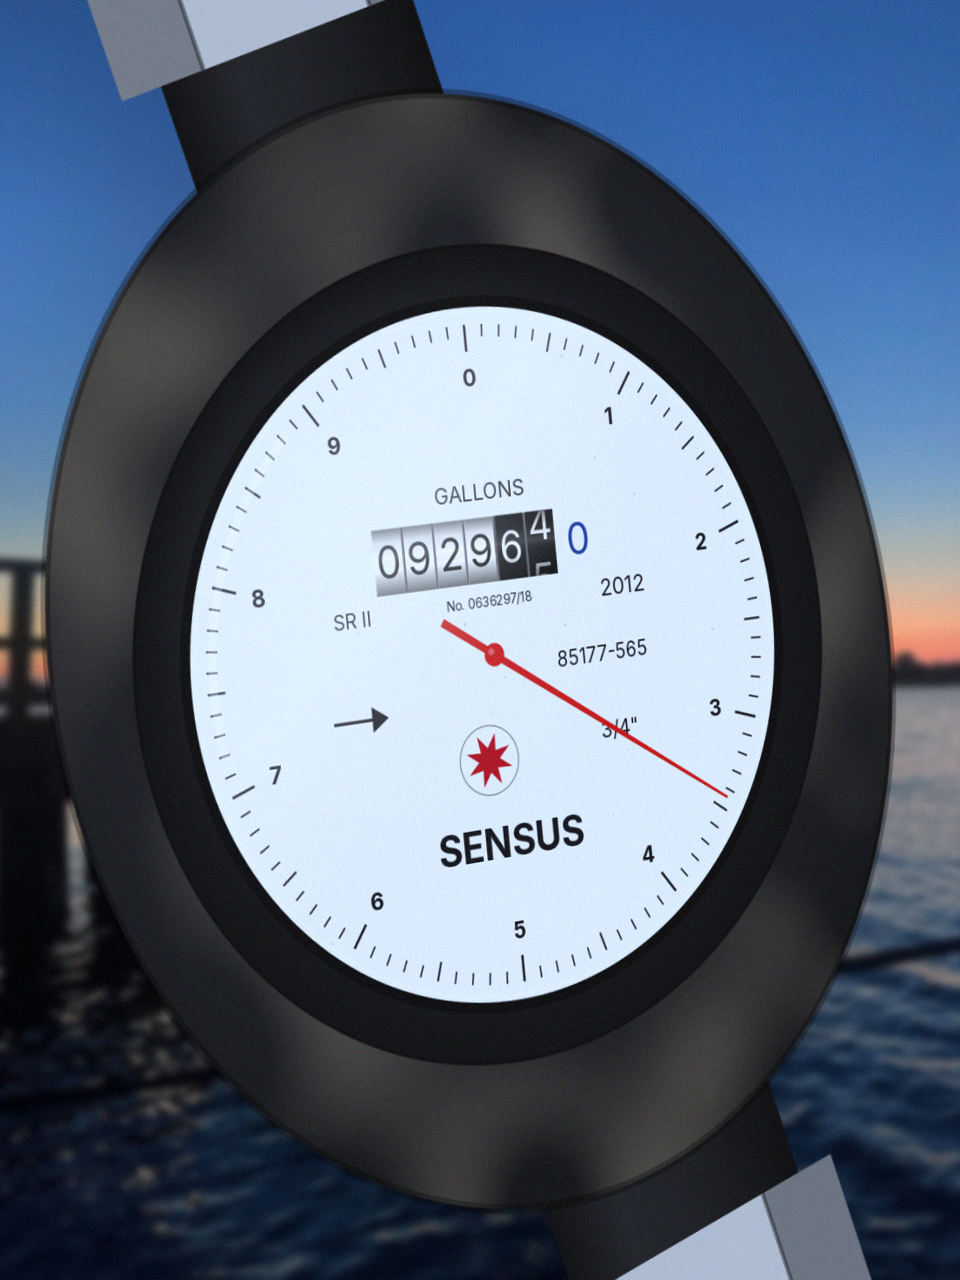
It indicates 929643.4 gal
